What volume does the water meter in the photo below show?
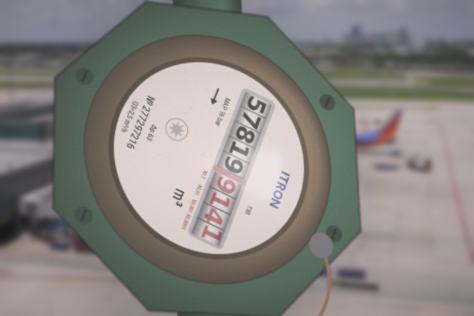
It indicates 57819.9141 m³
